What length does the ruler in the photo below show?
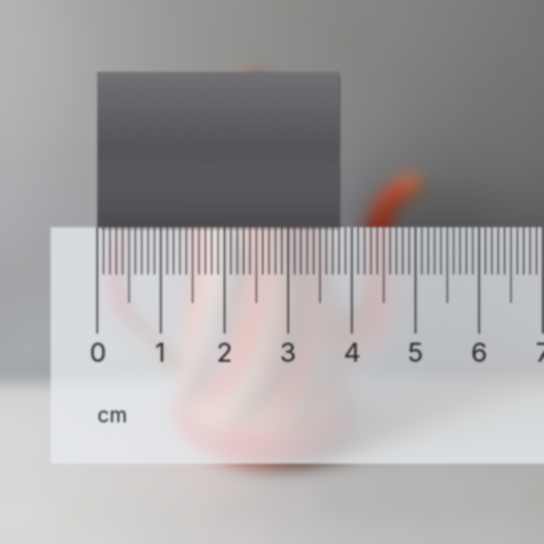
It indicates 3.8 cm
